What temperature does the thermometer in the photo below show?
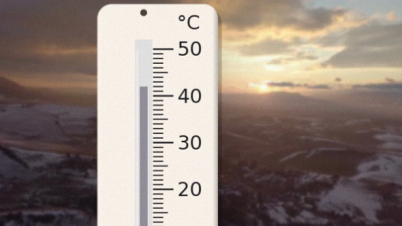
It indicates 42 °C
